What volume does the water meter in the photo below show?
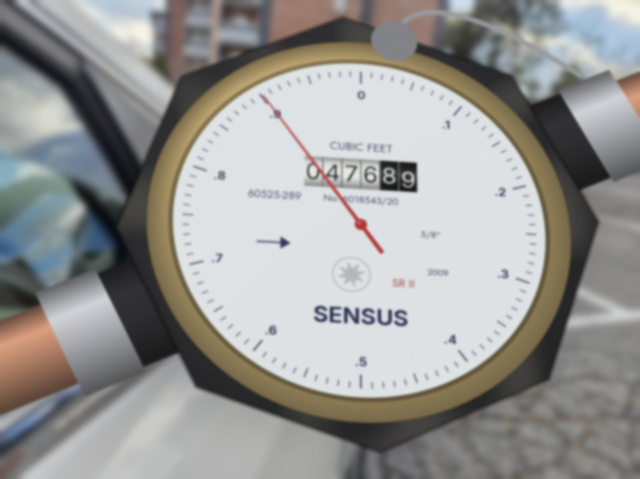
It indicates 47688.90 ft³
